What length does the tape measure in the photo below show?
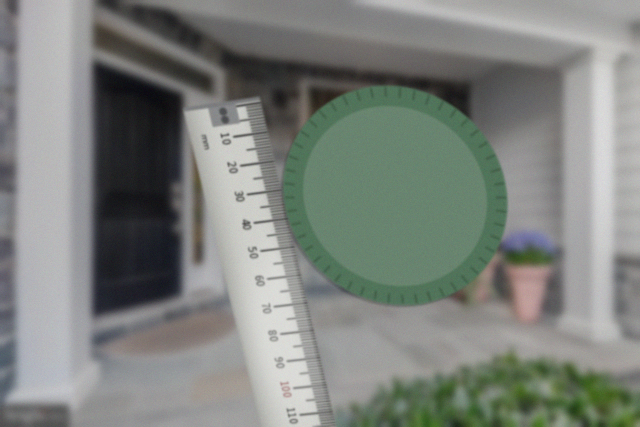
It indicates 75 mm
